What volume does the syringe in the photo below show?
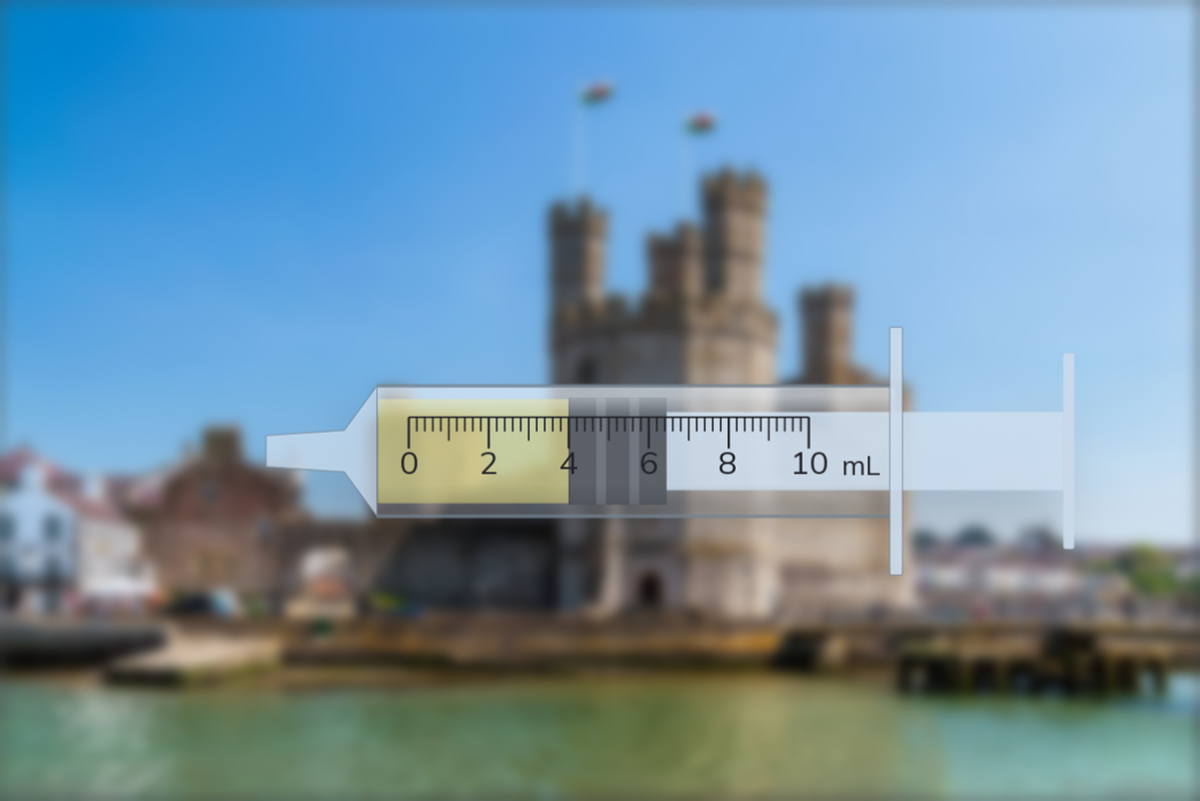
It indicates 4 mL
